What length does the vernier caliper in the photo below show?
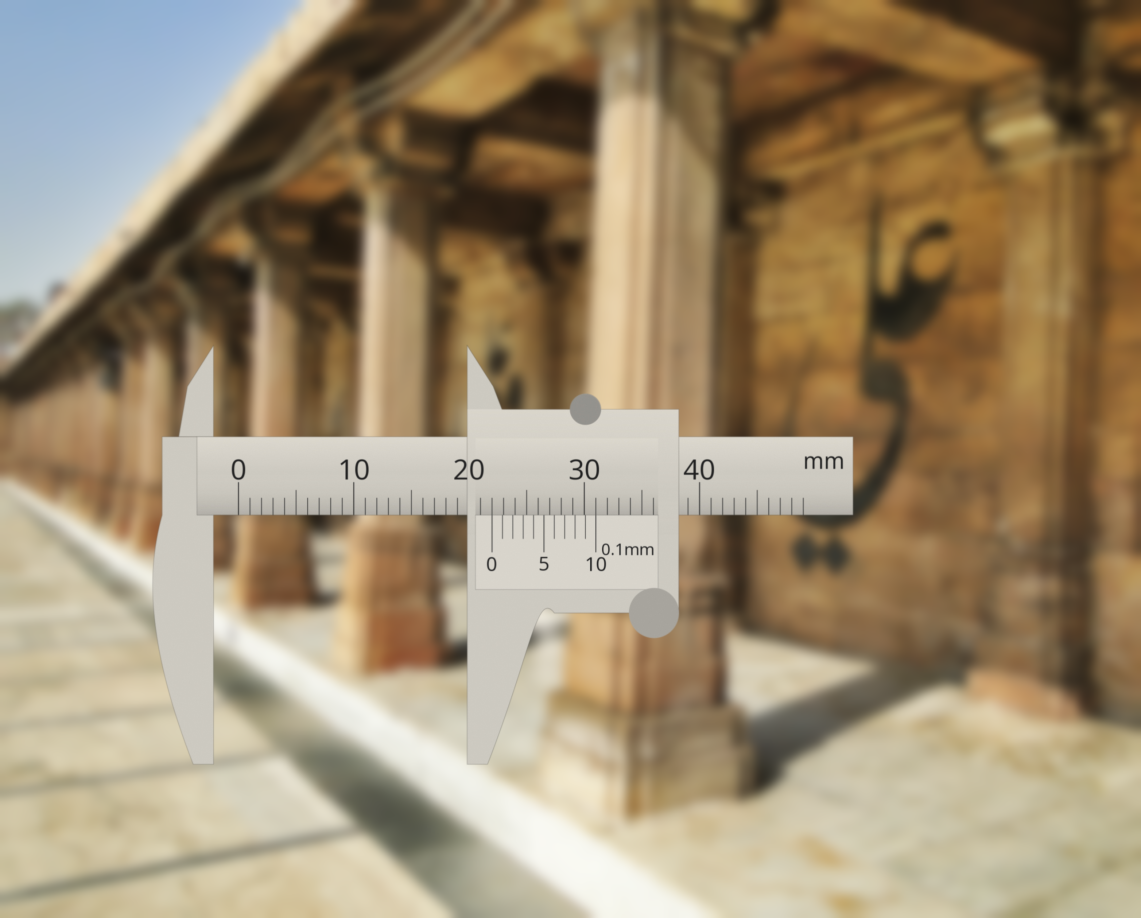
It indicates 22.0 mm
